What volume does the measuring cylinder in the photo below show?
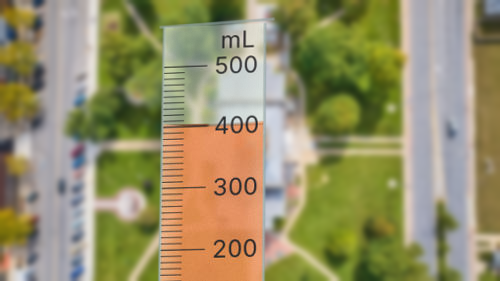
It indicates 400 mL
